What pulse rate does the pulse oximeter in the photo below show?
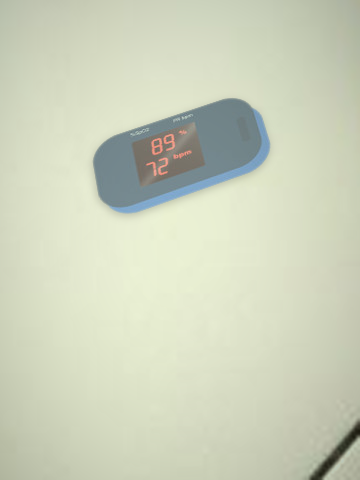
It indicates 72 bpm
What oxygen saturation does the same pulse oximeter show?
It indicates 89 %
